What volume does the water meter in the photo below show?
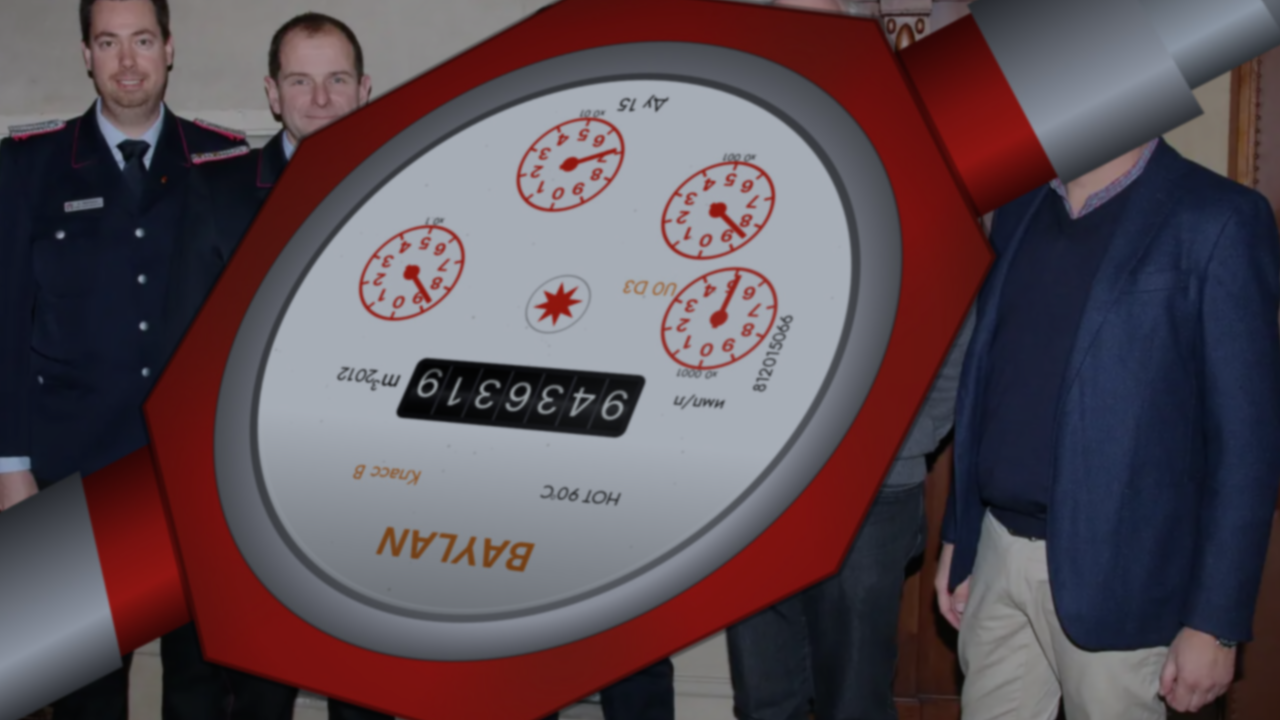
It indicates 9436318.8685 m³
